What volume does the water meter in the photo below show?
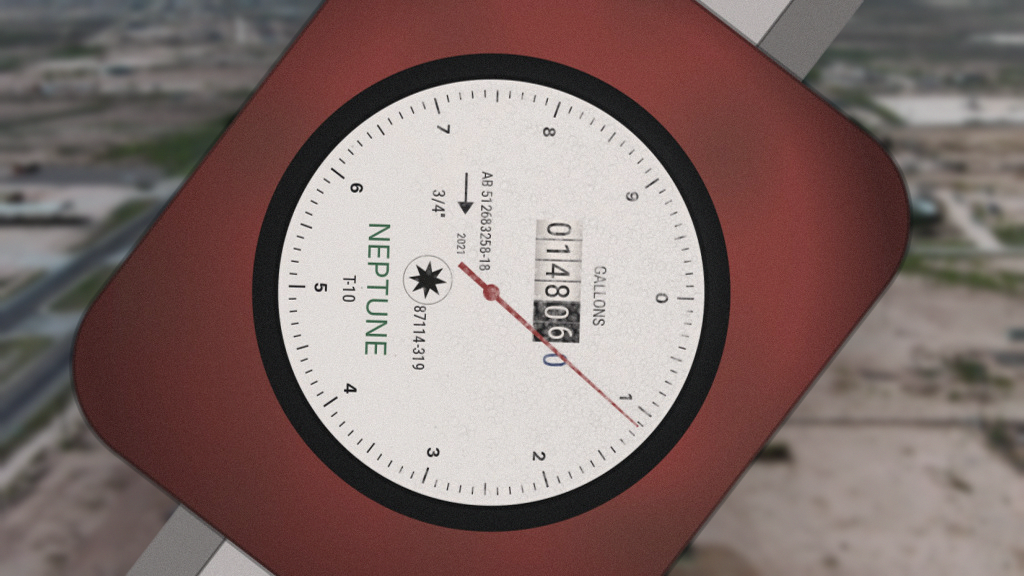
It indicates 148061.1 gal
